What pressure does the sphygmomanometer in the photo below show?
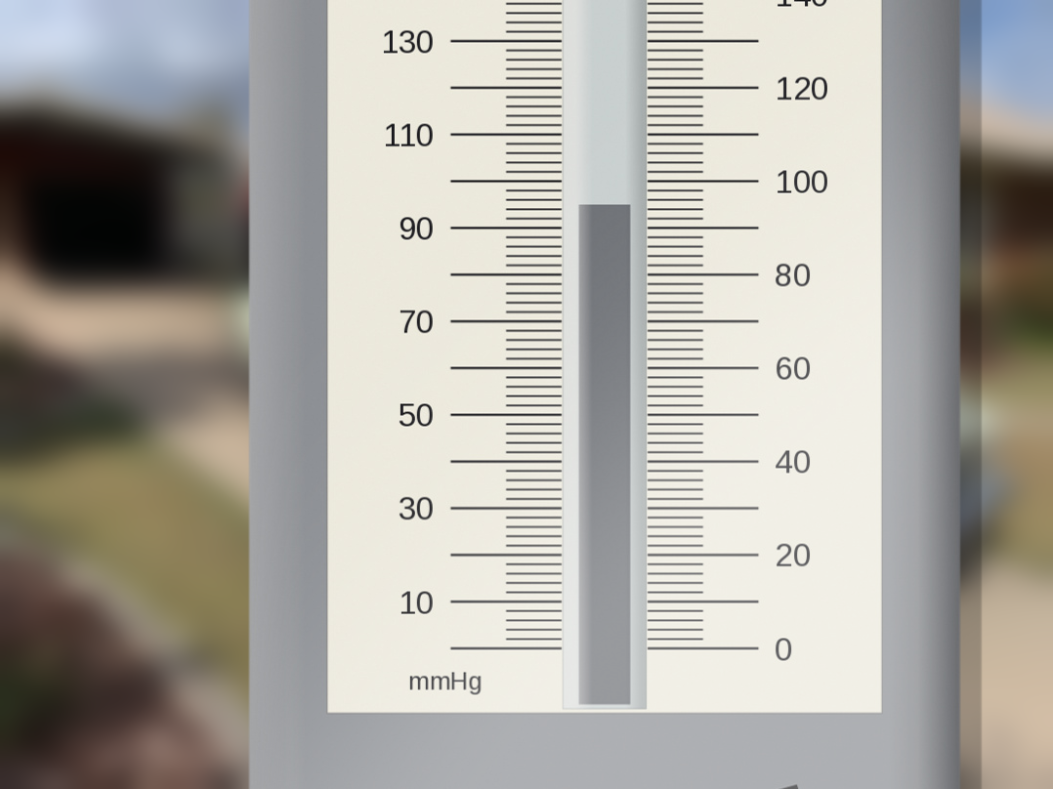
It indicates 95 mmHg
